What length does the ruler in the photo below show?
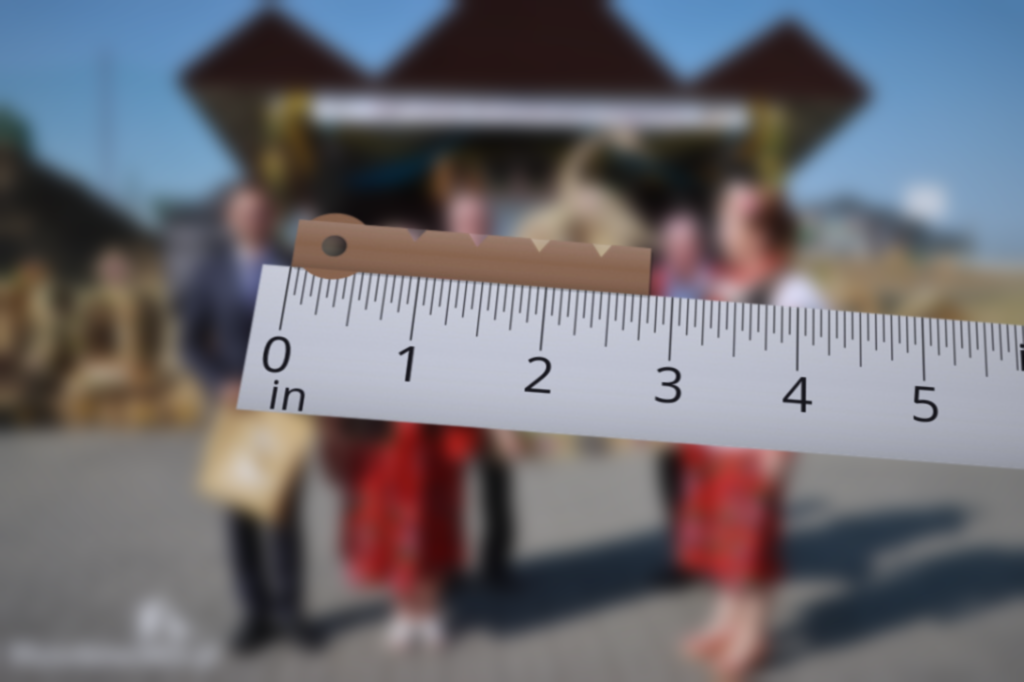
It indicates 2.8125 in
